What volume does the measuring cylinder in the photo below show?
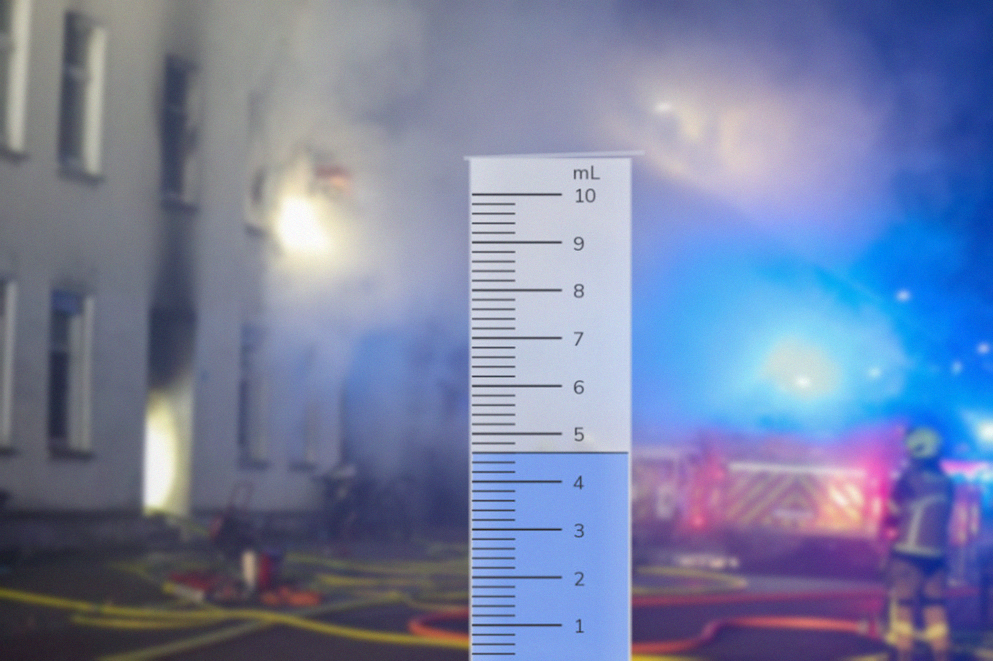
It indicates 4.6 mL
